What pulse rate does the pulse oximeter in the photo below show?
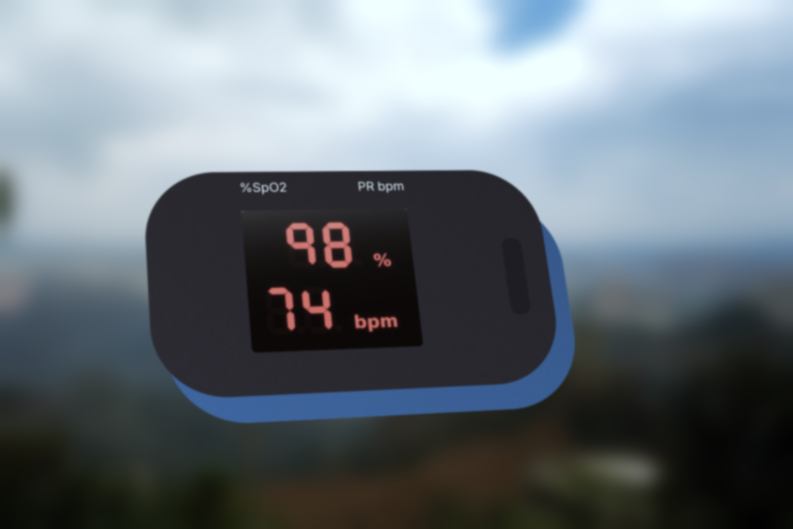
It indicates 74 bpm
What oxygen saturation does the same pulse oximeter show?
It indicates 98 %
